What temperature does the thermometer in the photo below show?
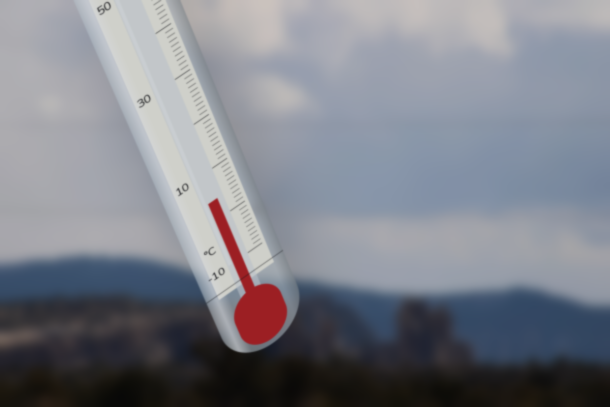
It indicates 4 °C
